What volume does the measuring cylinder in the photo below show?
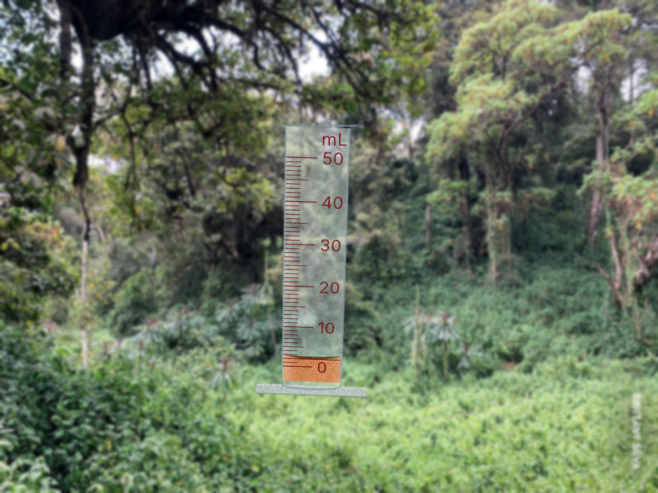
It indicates 2 mL
